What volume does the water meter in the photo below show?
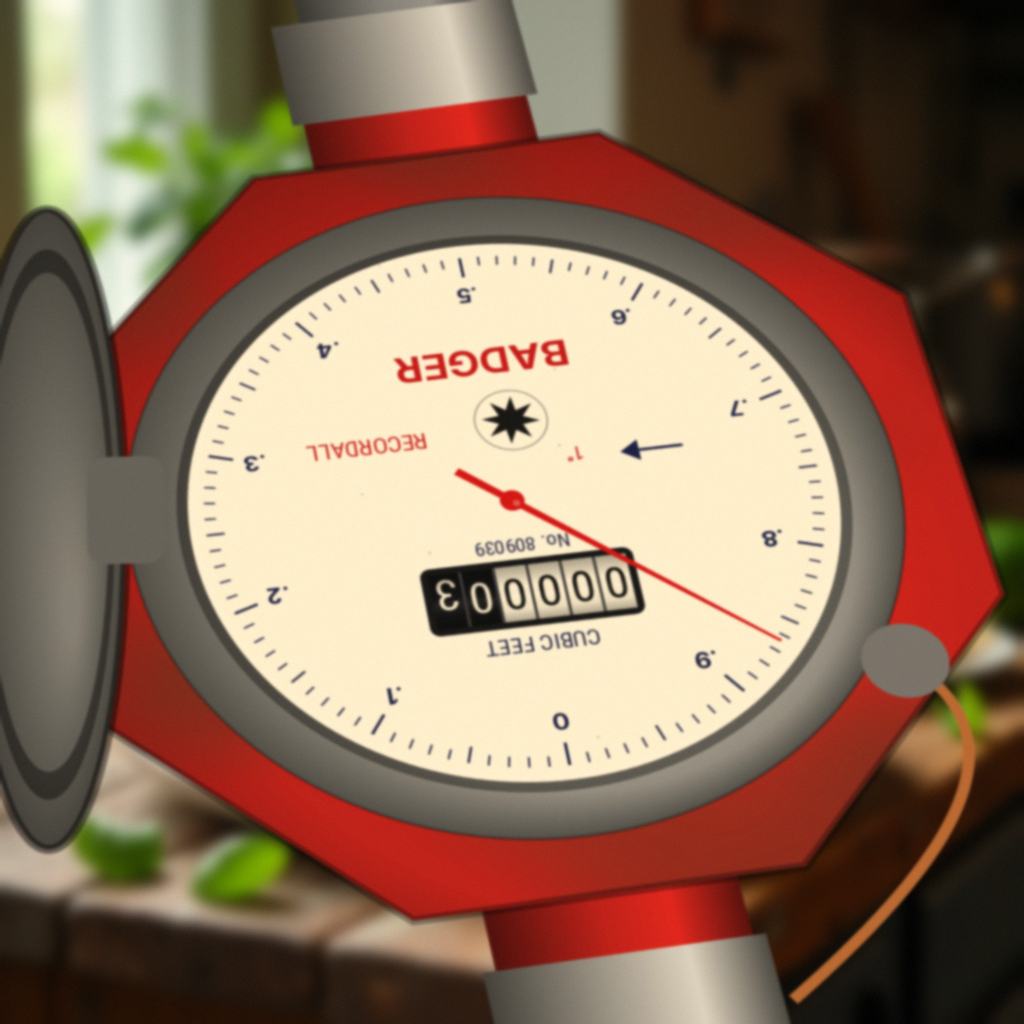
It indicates 2.86 ft³
